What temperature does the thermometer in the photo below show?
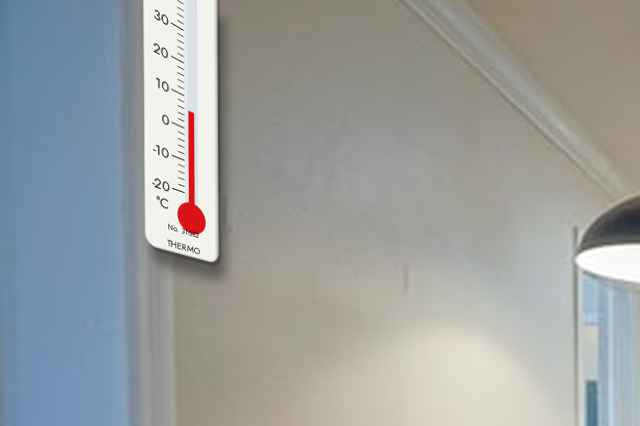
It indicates 6 °C
